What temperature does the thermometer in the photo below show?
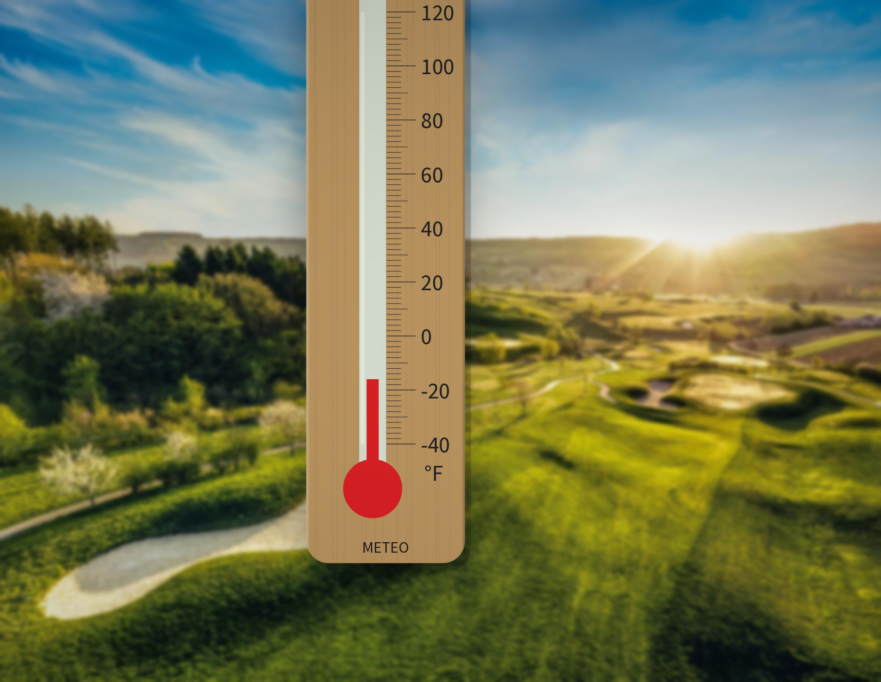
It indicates -16 °F
